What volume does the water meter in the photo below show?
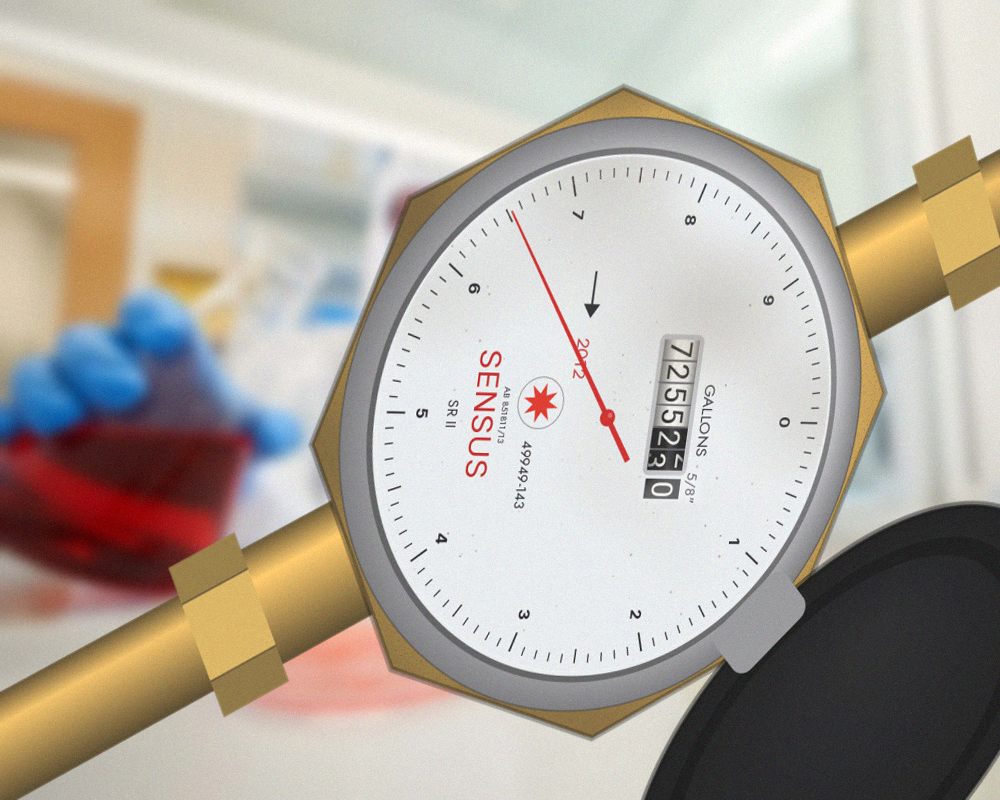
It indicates 7255226.5 gal
